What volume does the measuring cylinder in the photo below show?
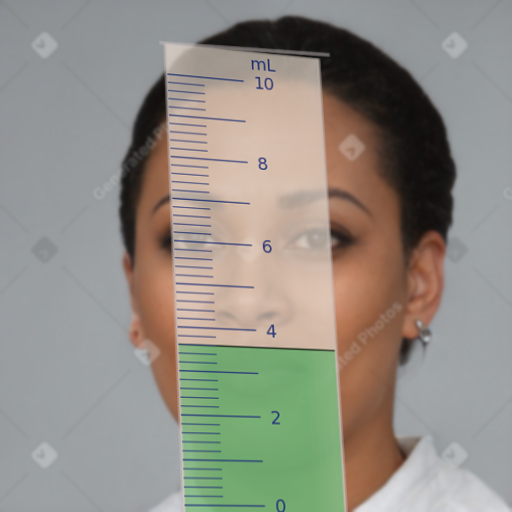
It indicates 3.6 mL
